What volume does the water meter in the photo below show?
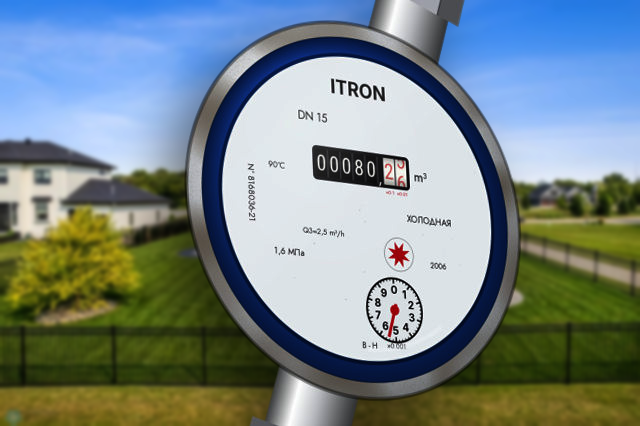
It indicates 80.255 m³
